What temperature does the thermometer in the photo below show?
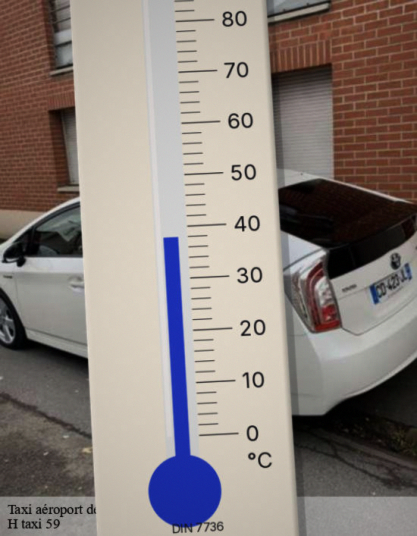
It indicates 38 °C
